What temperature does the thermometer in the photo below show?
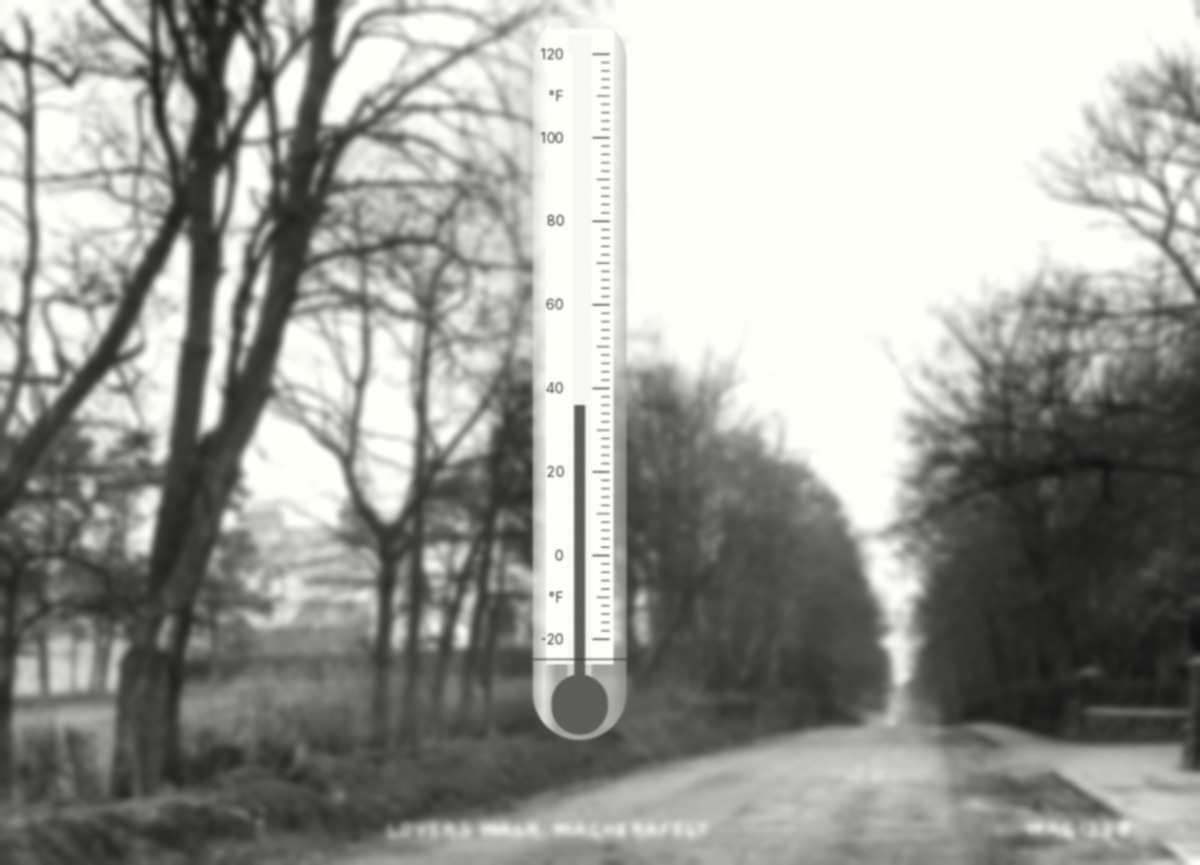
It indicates 36 °F
